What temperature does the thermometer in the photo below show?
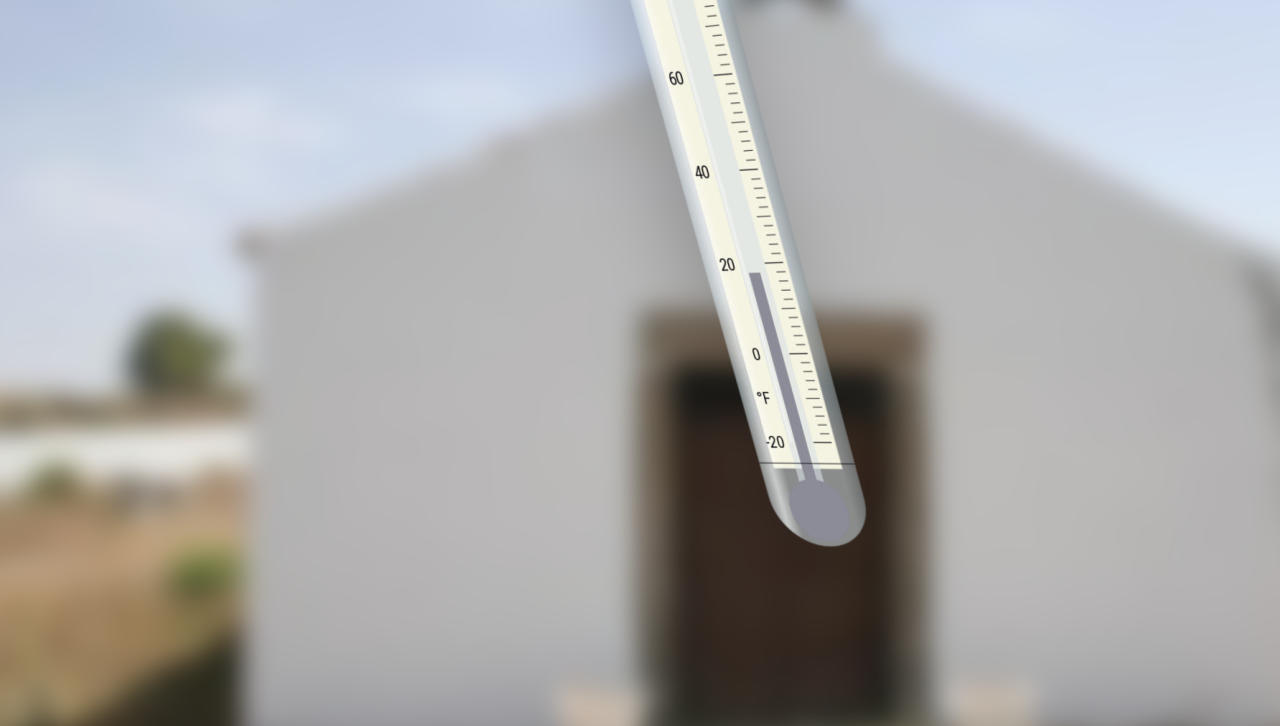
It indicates 18 °F
